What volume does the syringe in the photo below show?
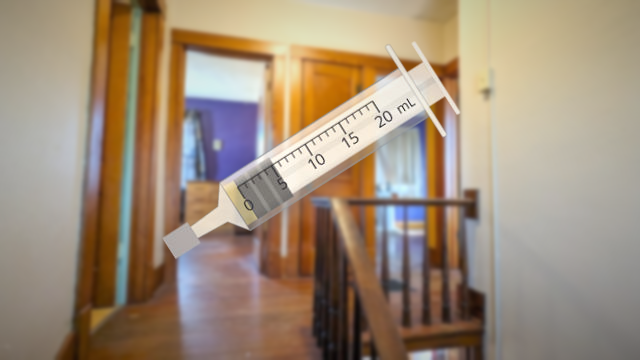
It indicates 0 mL
